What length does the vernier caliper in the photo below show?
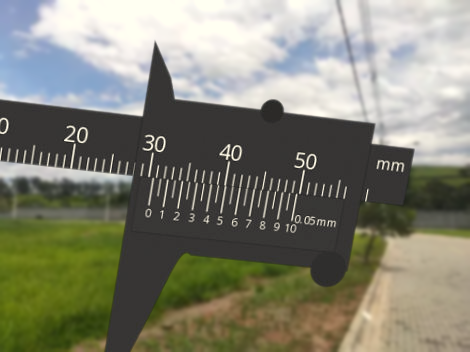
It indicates 30.6 mm
